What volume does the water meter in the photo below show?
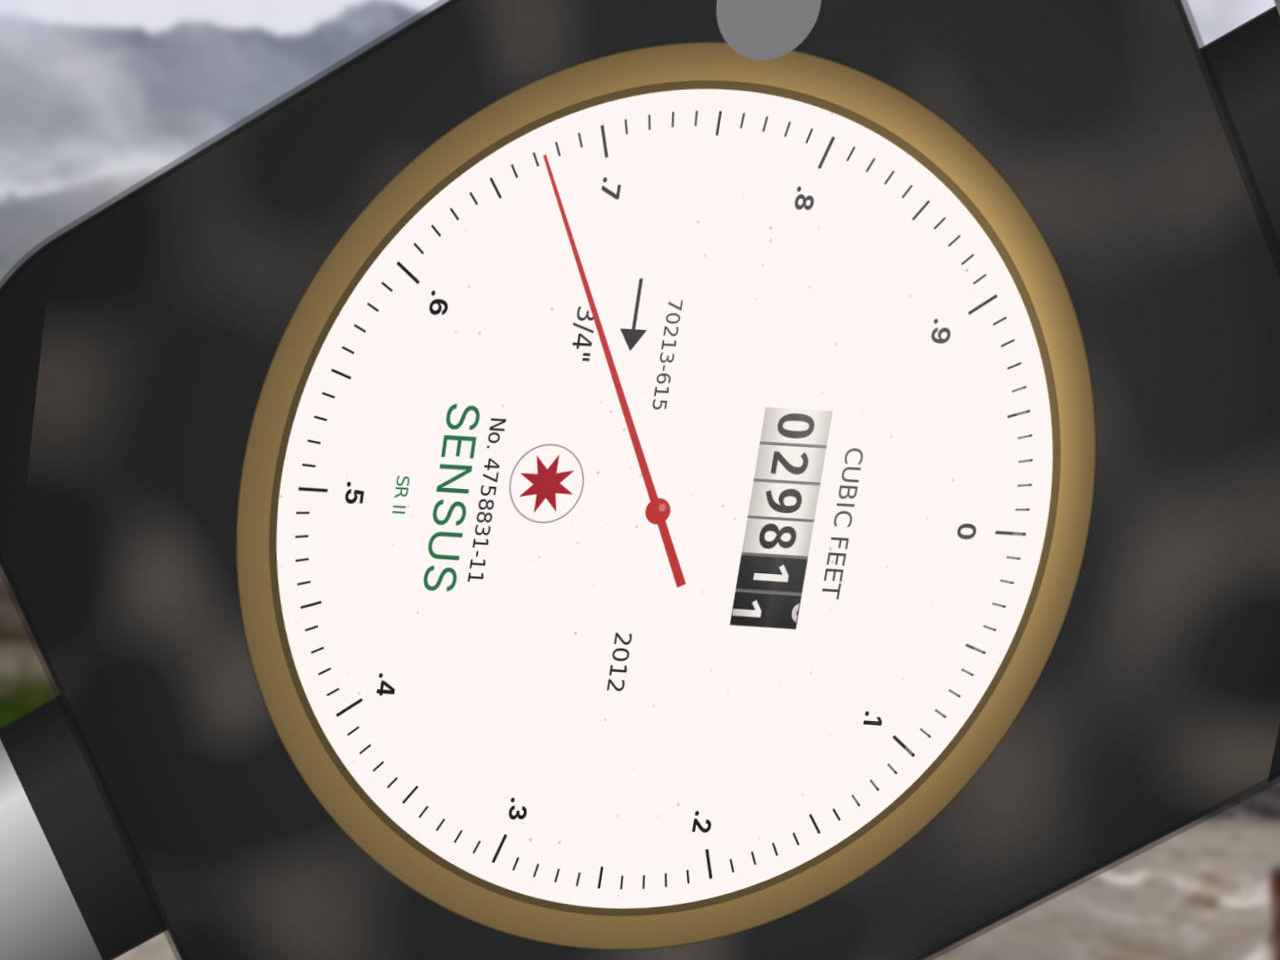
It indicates 29810.67 ft³
